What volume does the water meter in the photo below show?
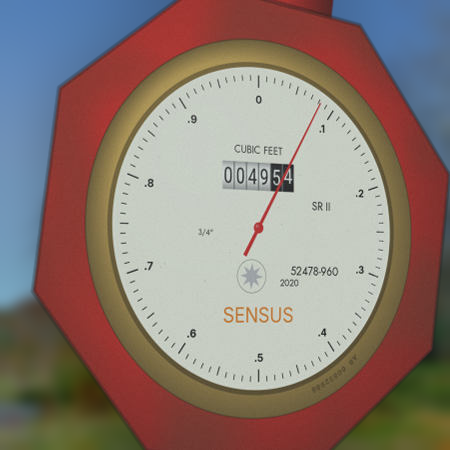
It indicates 4954.08 ft³
